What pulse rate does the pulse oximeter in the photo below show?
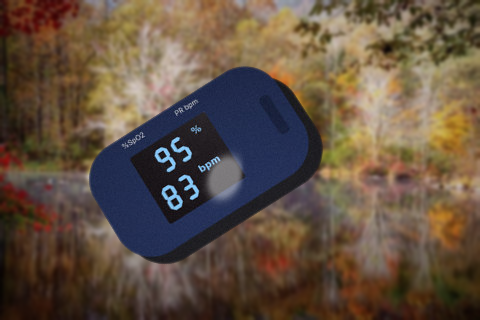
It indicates 83 bpm
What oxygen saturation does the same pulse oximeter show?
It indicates 95 %
